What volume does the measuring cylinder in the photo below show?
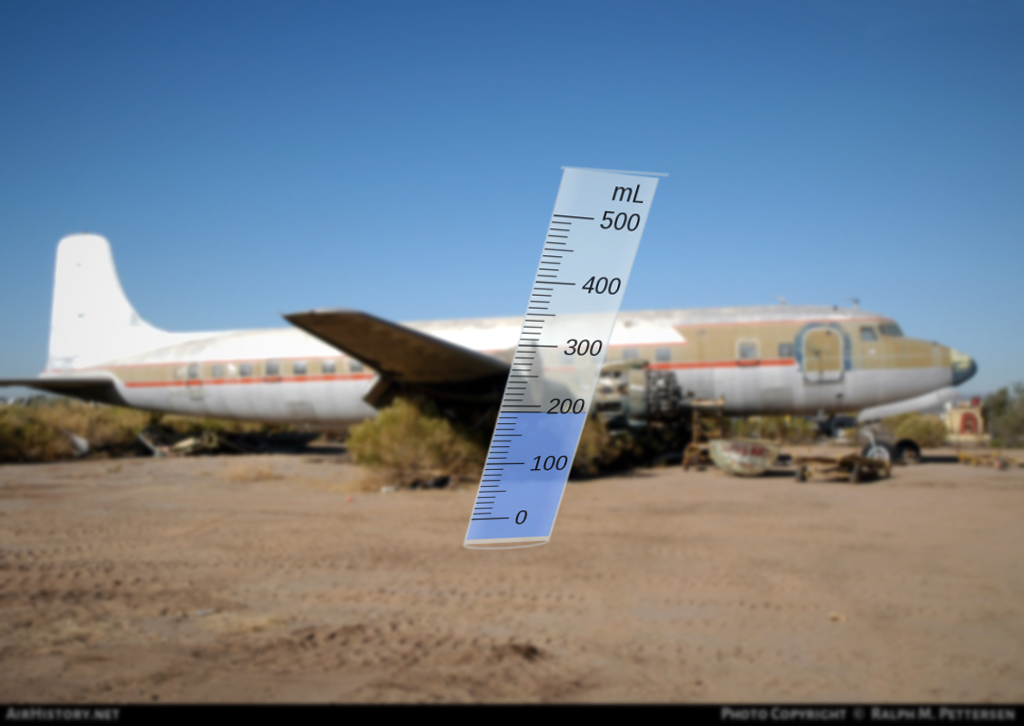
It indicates 190 mL
